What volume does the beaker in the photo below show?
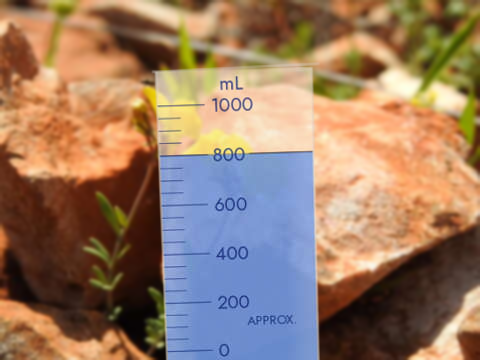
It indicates 800 mL
